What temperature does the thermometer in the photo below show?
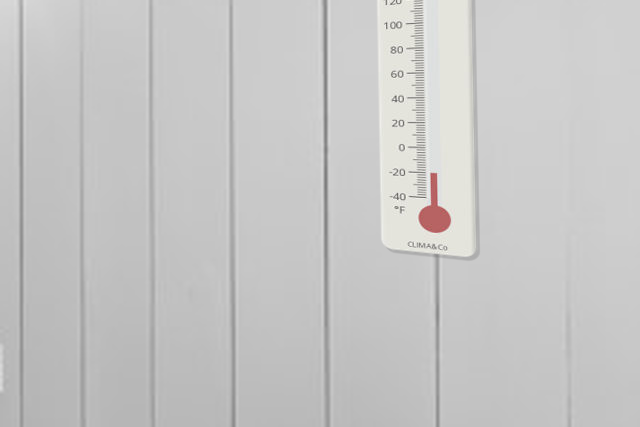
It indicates -20 °F
